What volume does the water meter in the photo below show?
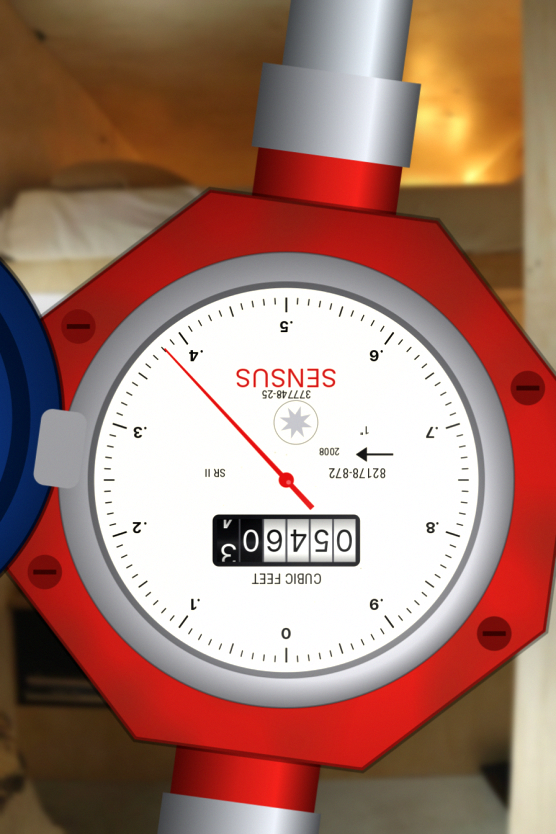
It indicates 54603.38 ft³
